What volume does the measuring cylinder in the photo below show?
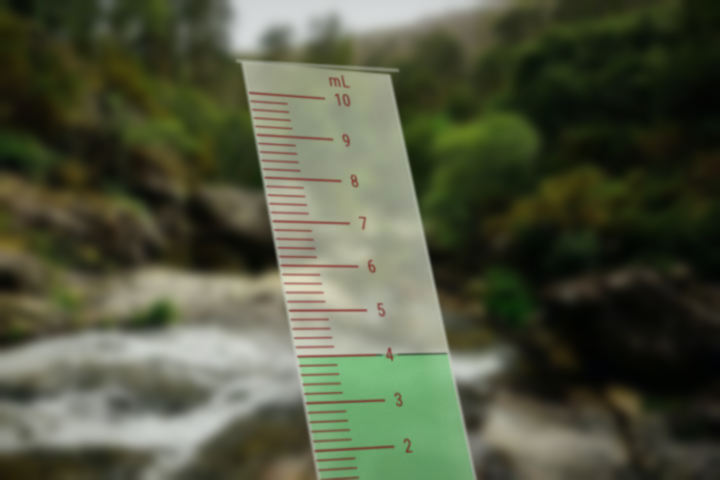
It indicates 4 mL
